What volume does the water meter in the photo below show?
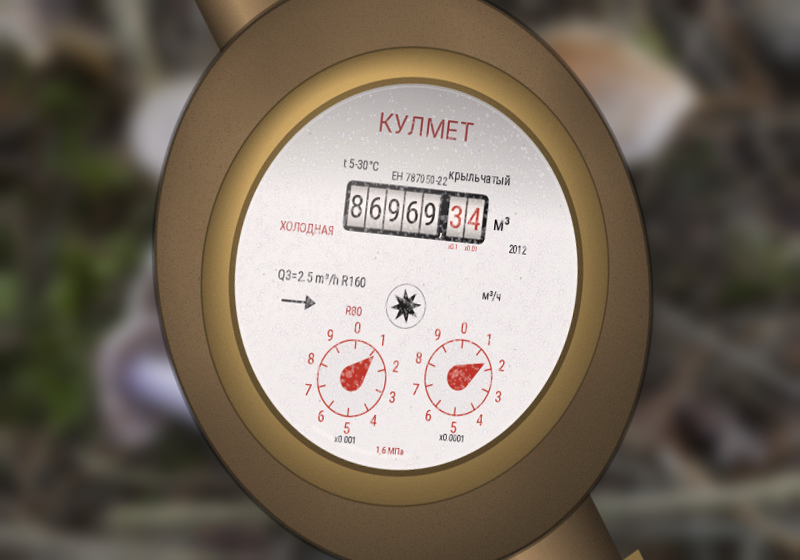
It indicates 86969.3411 m³
